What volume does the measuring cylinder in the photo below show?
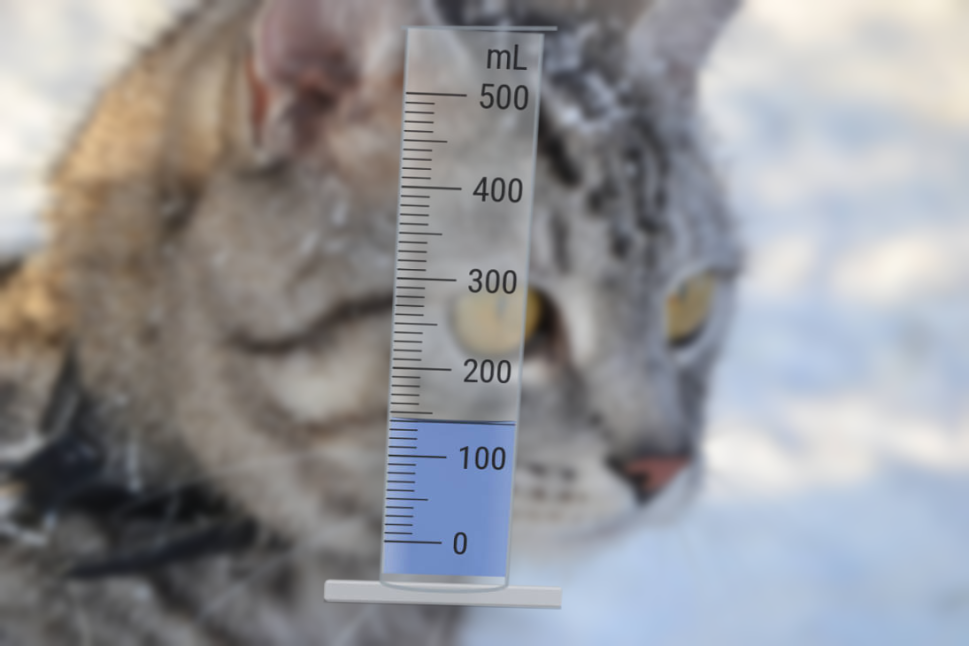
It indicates 140 mL
